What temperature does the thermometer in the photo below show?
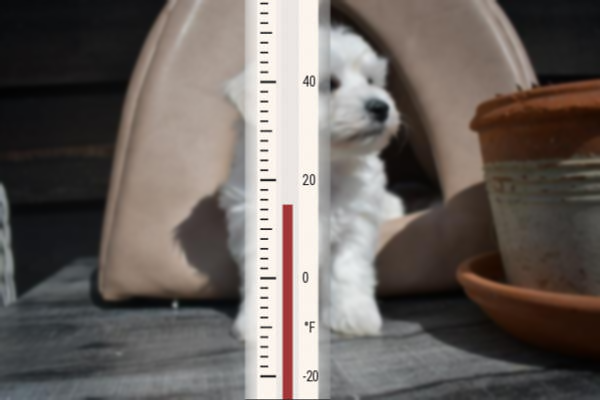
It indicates 15 °F
